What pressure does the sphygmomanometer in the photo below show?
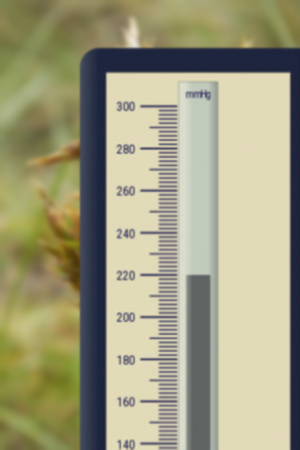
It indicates 220 mmHg
